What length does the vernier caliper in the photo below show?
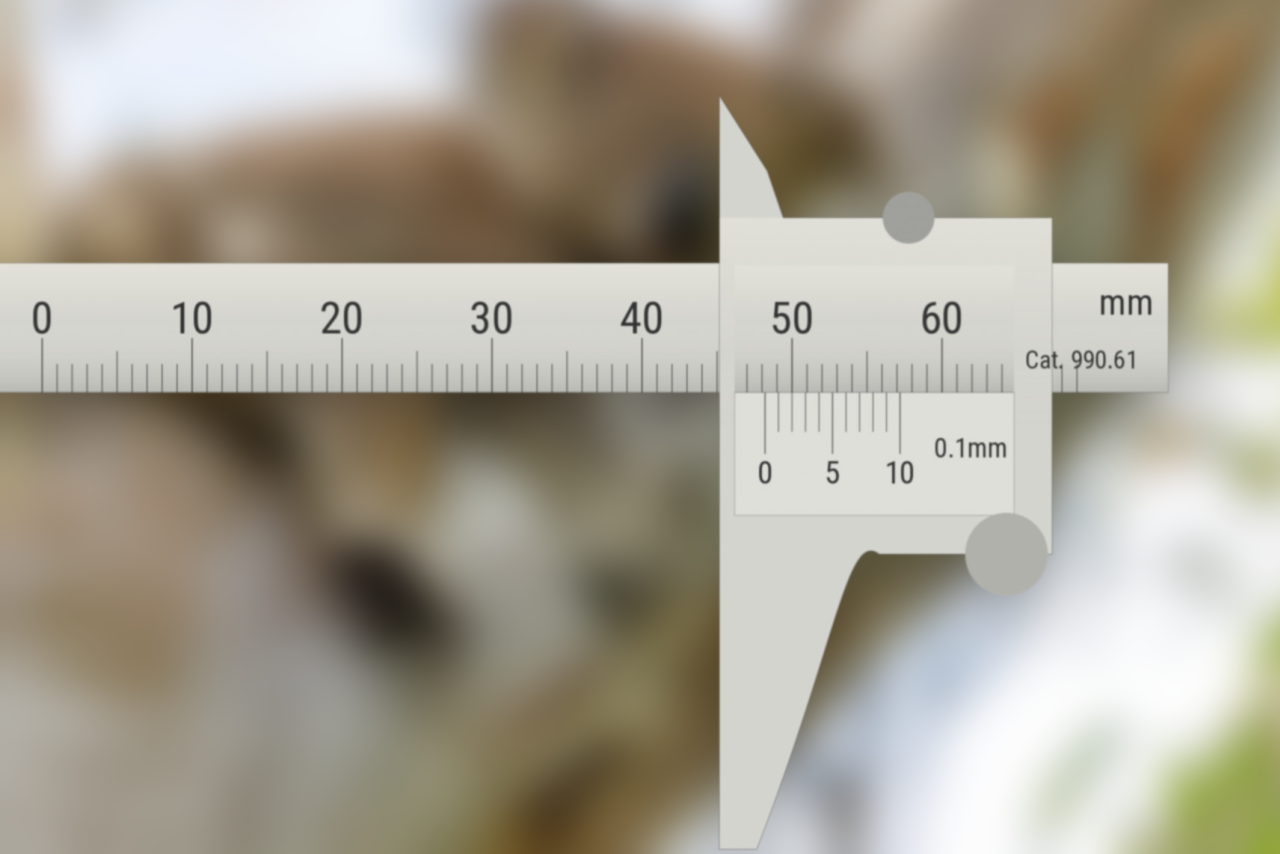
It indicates 48.2 mm
